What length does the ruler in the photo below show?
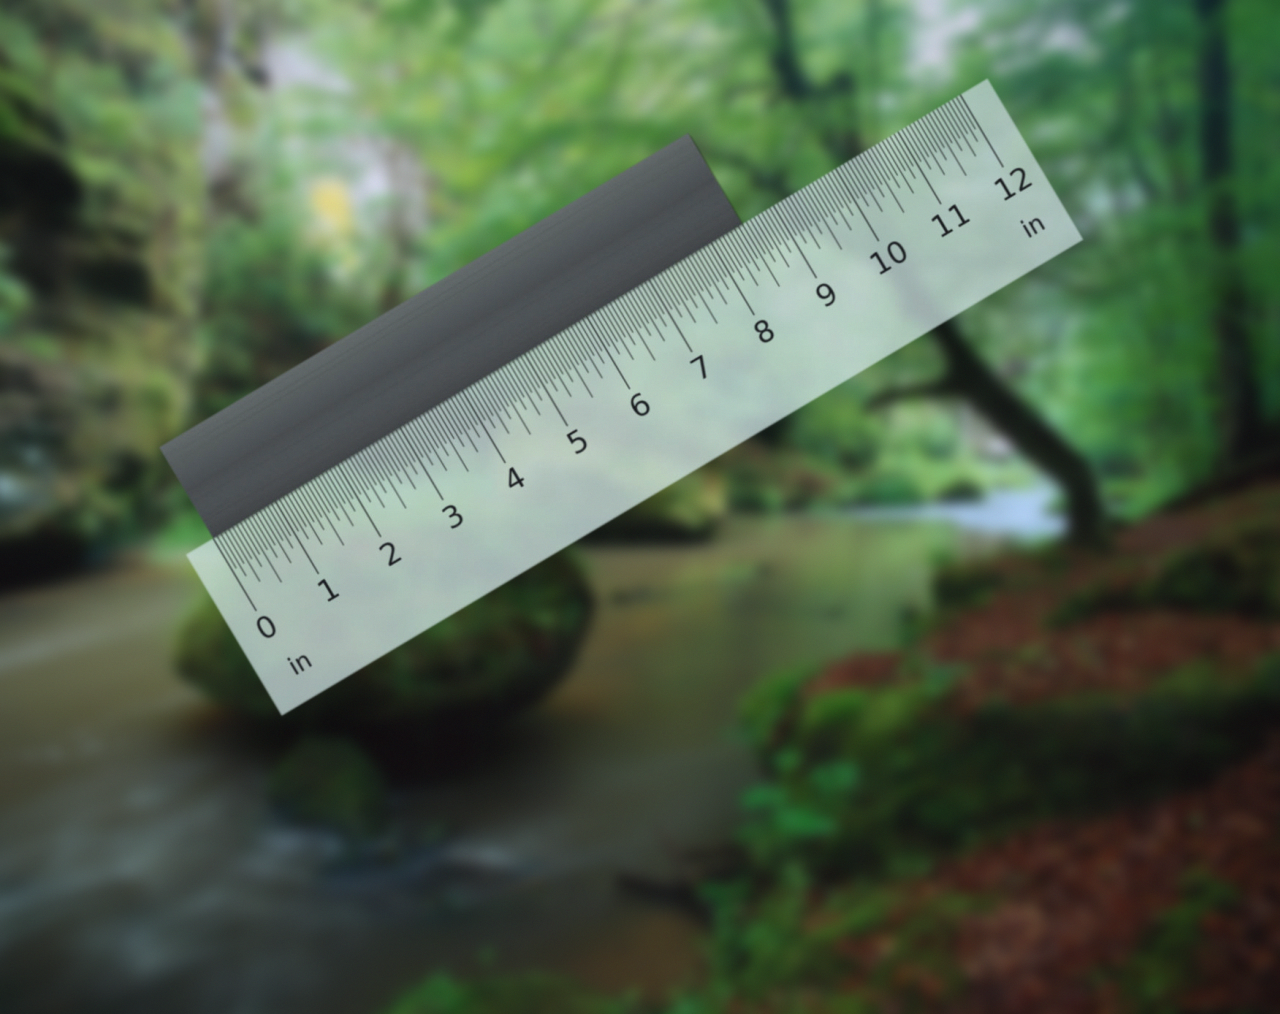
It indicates 8.5 in
